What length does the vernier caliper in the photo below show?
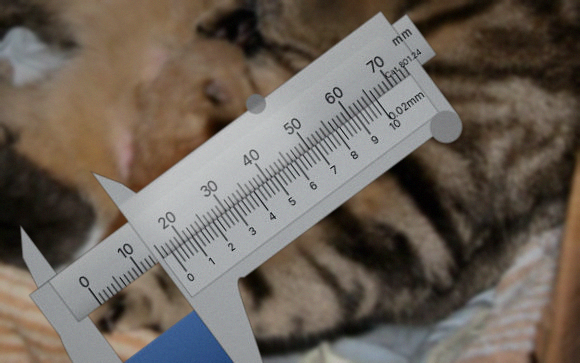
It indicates 17.0 mm
